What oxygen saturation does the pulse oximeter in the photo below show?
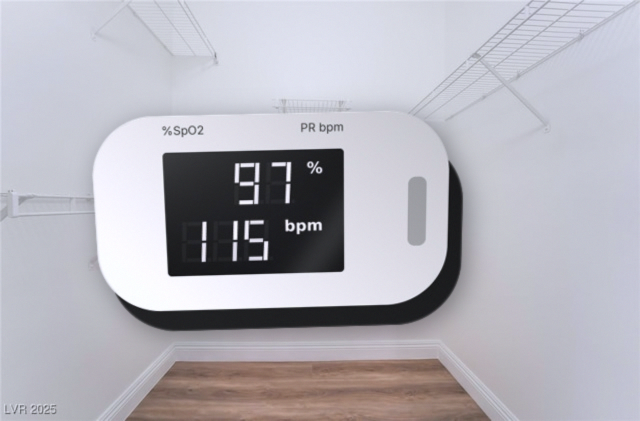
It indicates 97 %
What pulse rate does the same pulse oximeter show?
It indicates 115 bpm
